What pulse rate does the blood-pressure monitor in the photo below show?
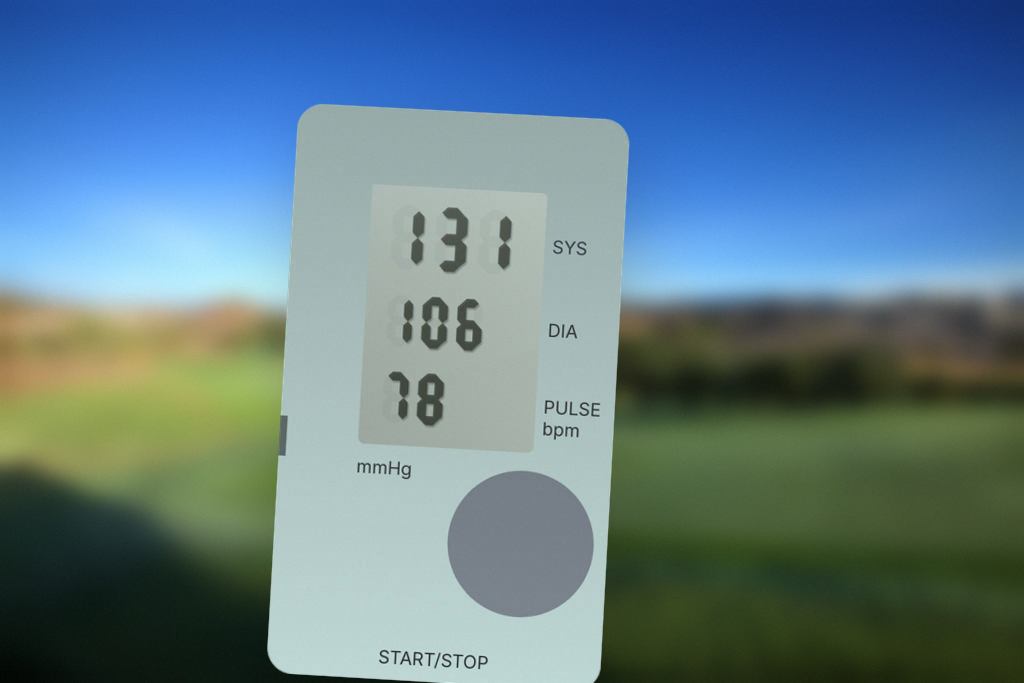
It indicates 78 bpm
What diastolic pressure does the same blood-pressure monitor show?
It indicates 106 mmHg
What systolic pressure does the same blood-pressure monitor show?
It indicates 131 mmHg
